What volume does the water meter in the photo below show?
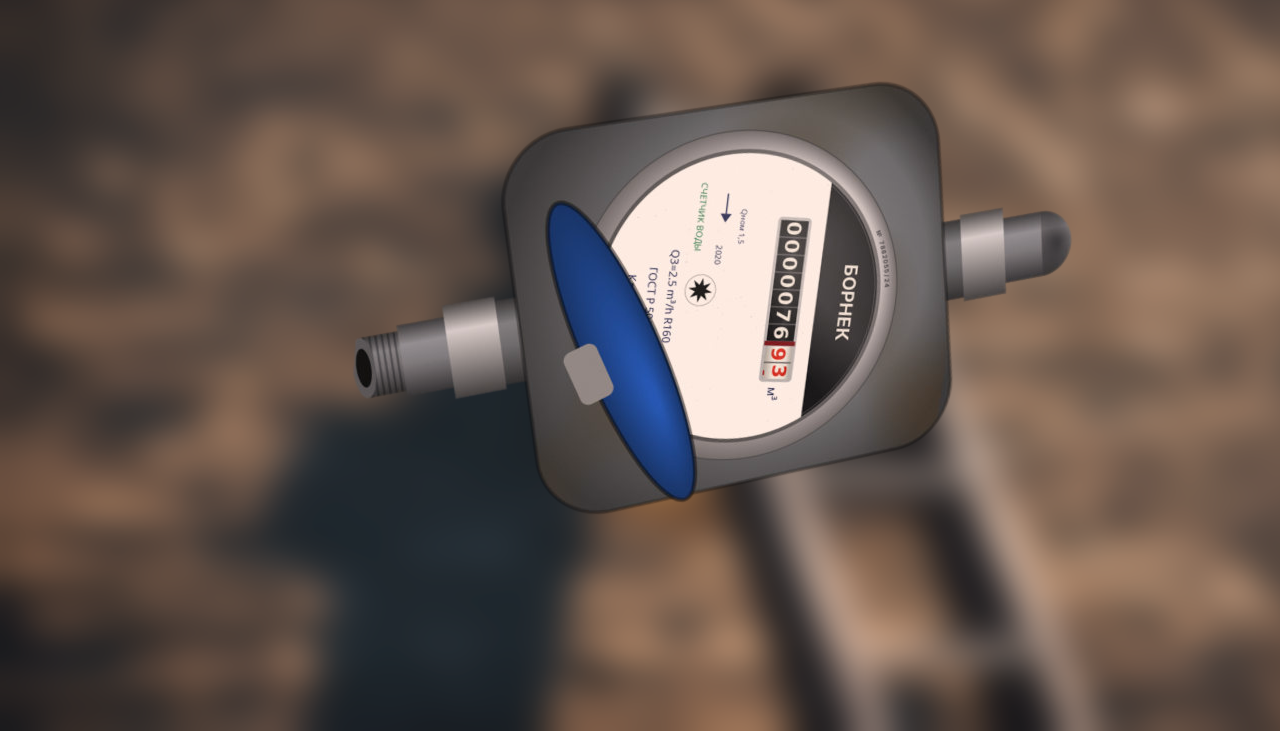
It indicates 76.93 m³
